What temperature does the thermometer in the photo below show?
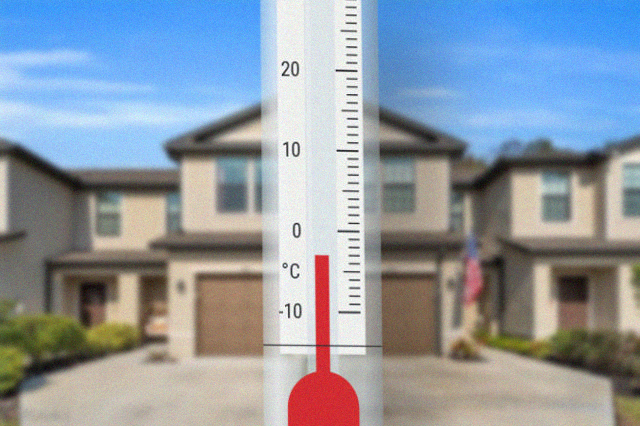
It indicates -3 °C
